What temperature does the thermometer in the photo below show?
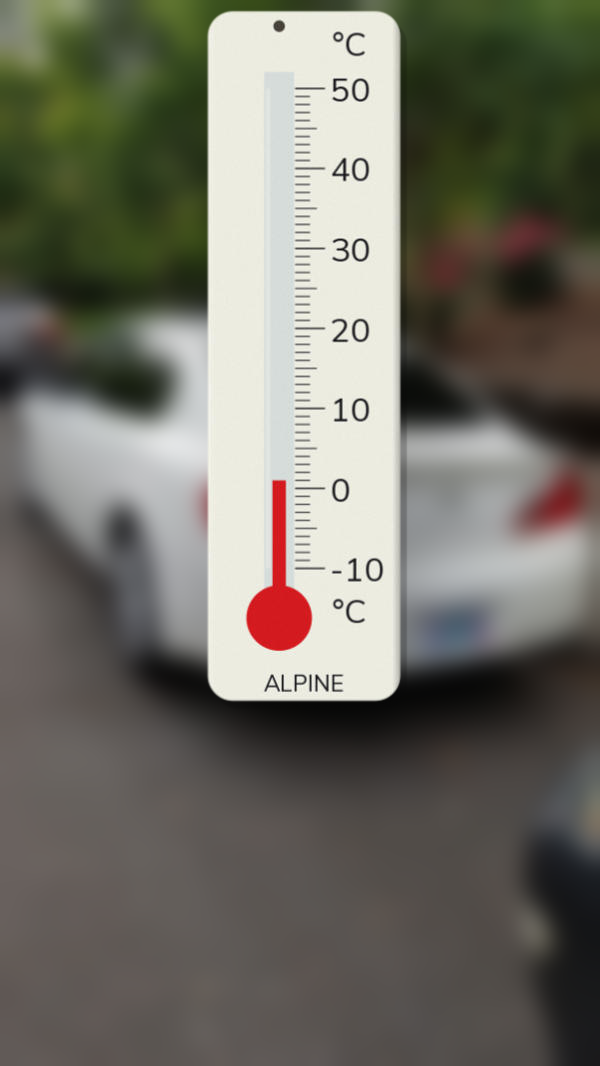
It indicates 1 °C
